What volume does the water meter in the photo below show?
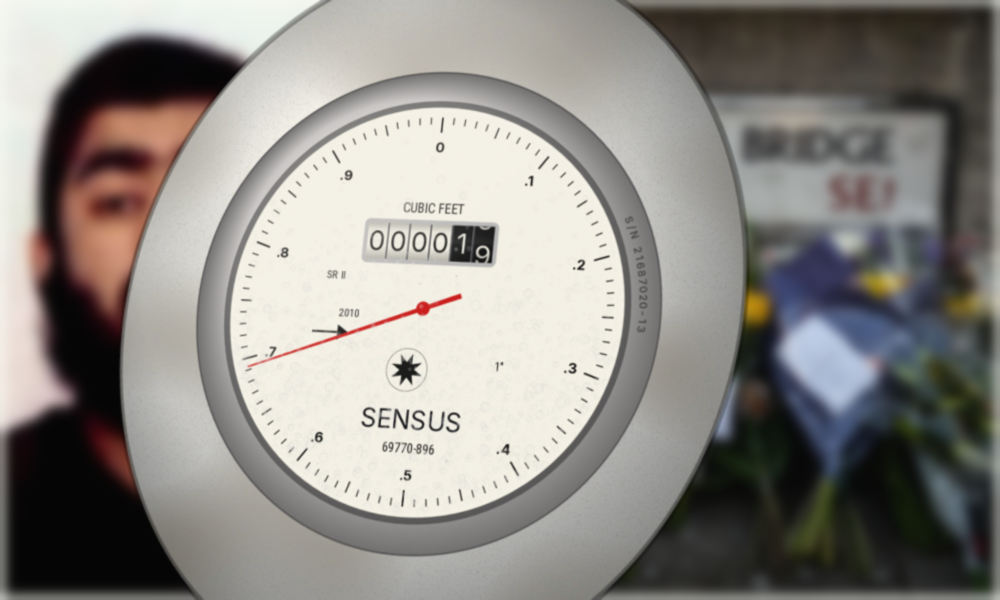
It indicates 18.69 ft³
